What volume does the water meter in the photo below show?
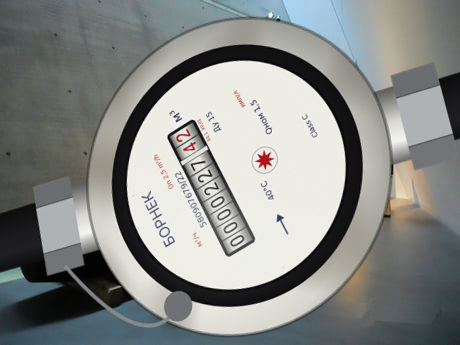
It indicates 227.42 m³
